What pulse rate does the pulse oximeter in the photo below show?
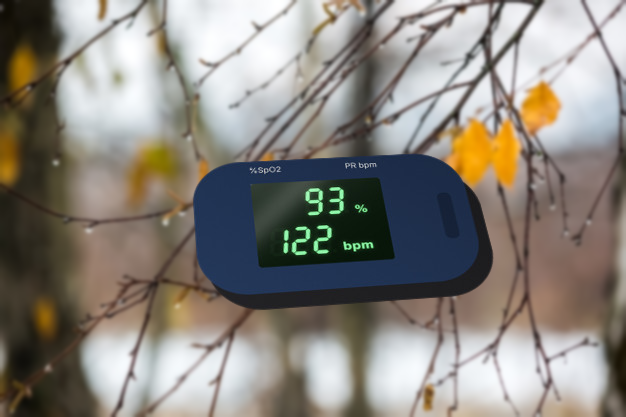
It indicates 122 bpm
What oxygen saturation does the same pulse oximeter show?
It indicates 93 %
